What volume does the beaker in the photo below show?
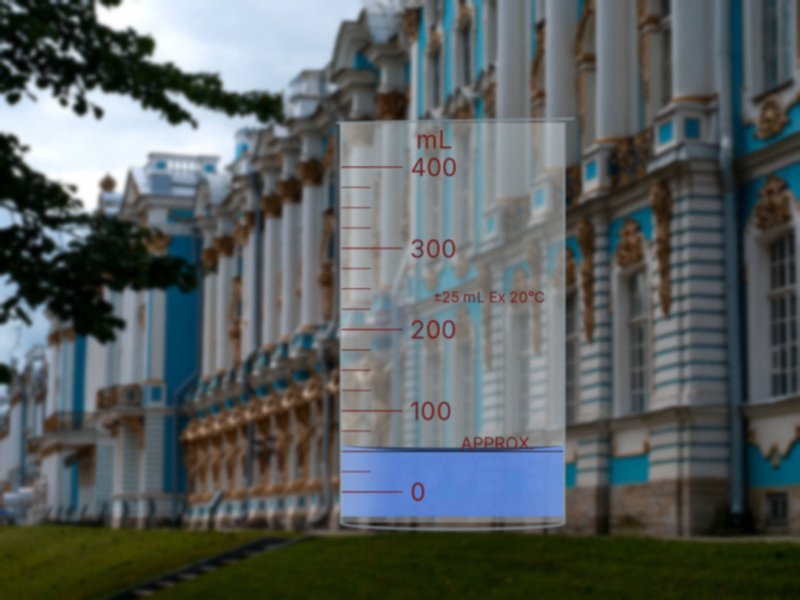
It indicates 50 mL
